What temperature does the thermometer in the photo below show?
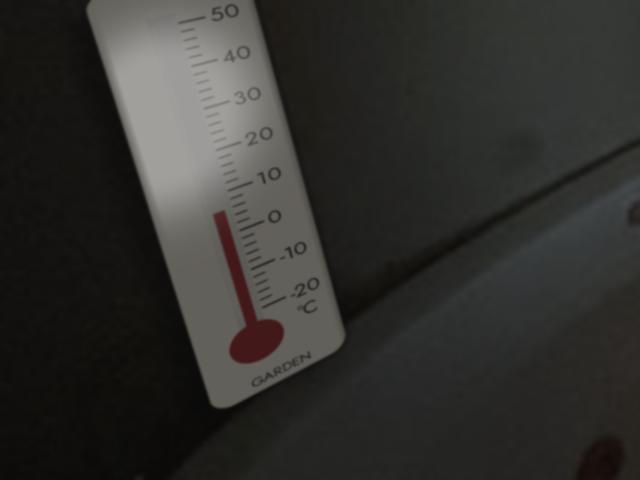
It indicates 6 °C
